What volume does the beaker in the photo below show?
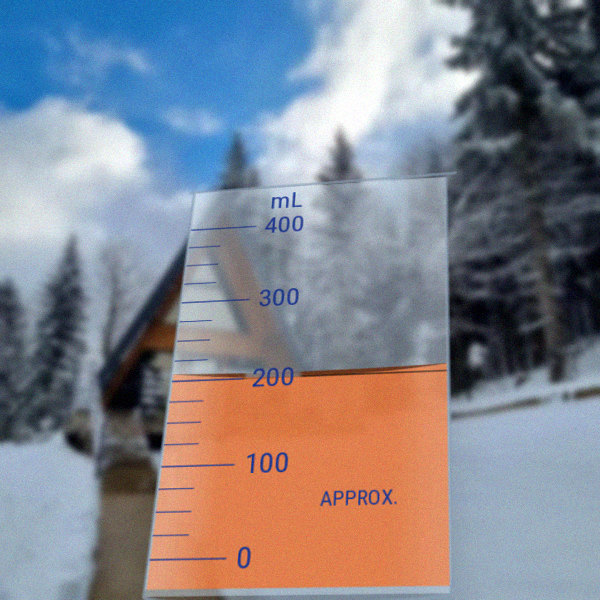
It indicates 200 mL
